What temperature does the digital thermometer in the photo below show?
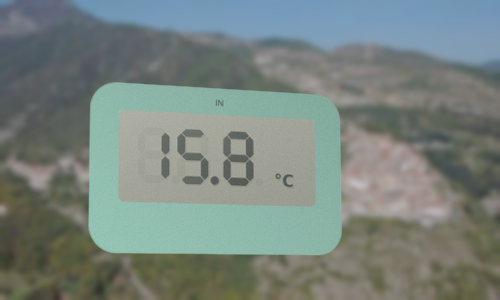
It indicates 15.8 °C
